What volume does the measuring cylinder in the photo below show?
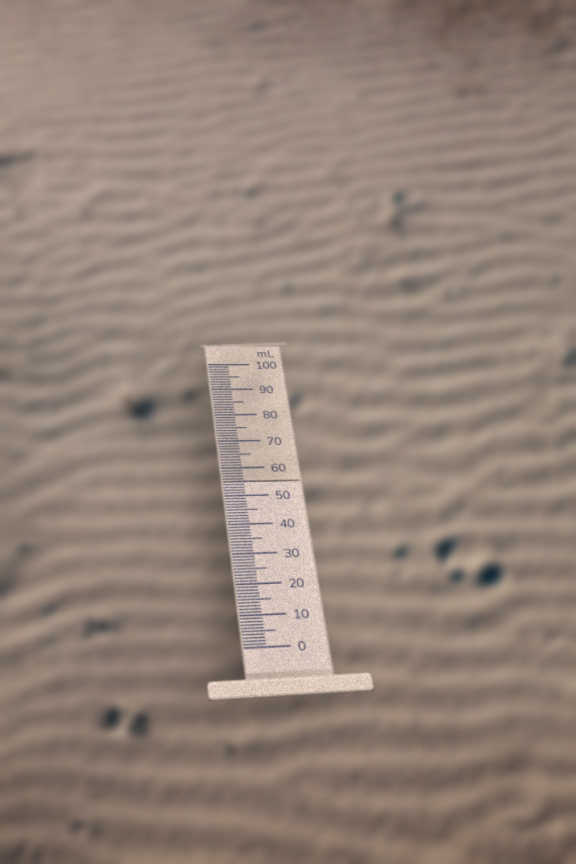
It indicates 55 mL
